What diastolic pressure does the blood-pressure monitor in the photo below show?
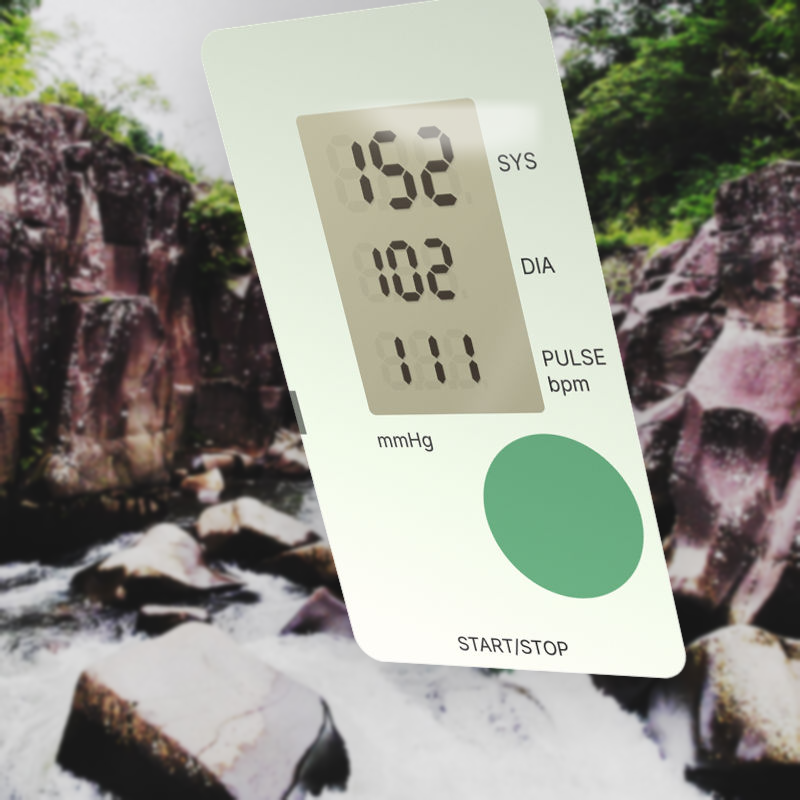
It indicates 102 mmHg
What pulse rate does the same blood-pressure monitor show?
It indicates 111 bpm
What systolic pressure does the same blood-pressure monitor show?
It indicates 152 mmHg
